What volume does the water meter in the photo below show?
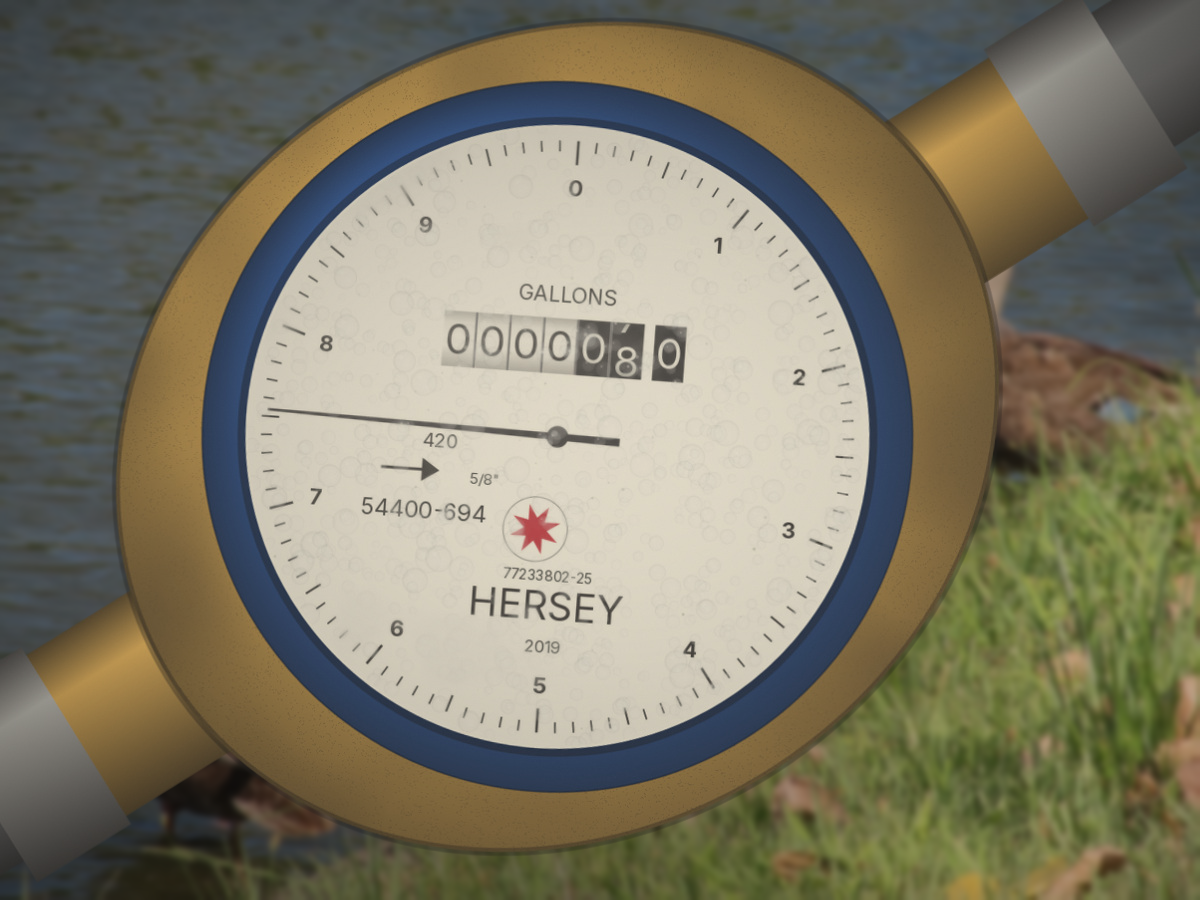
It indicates 77.5 gal
